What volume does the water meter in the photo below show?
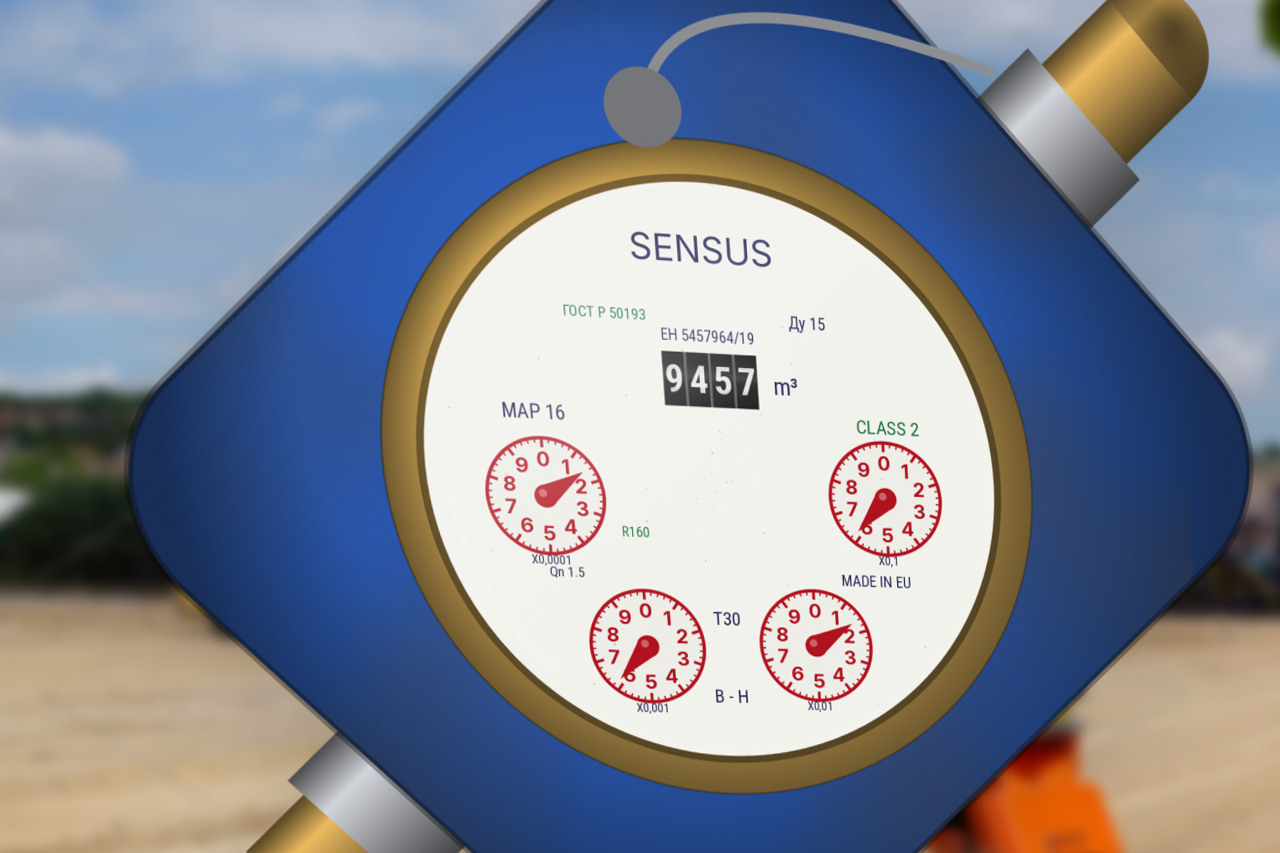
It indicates 9457.6161 m³
